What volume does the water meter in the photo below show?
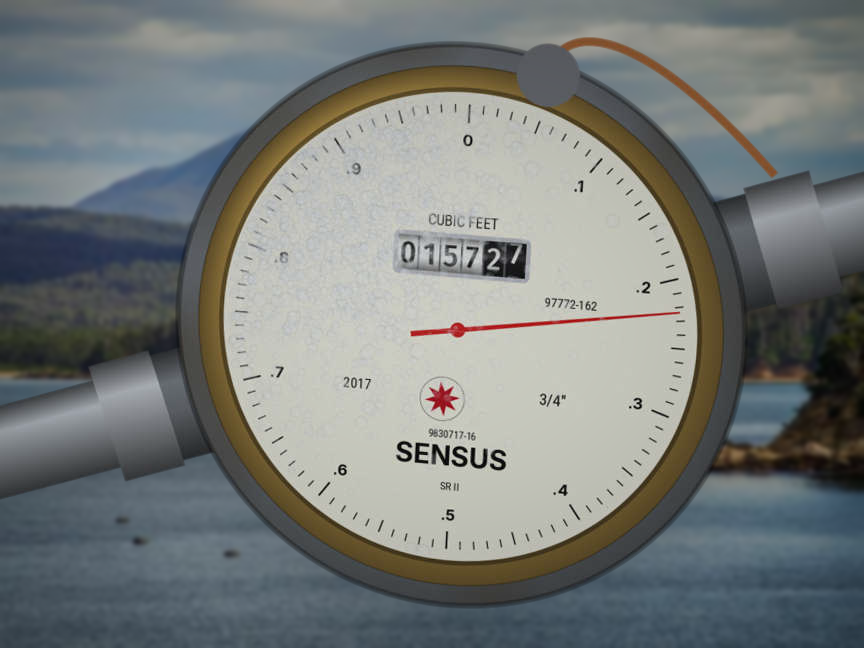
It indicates 15727.22 ft³
